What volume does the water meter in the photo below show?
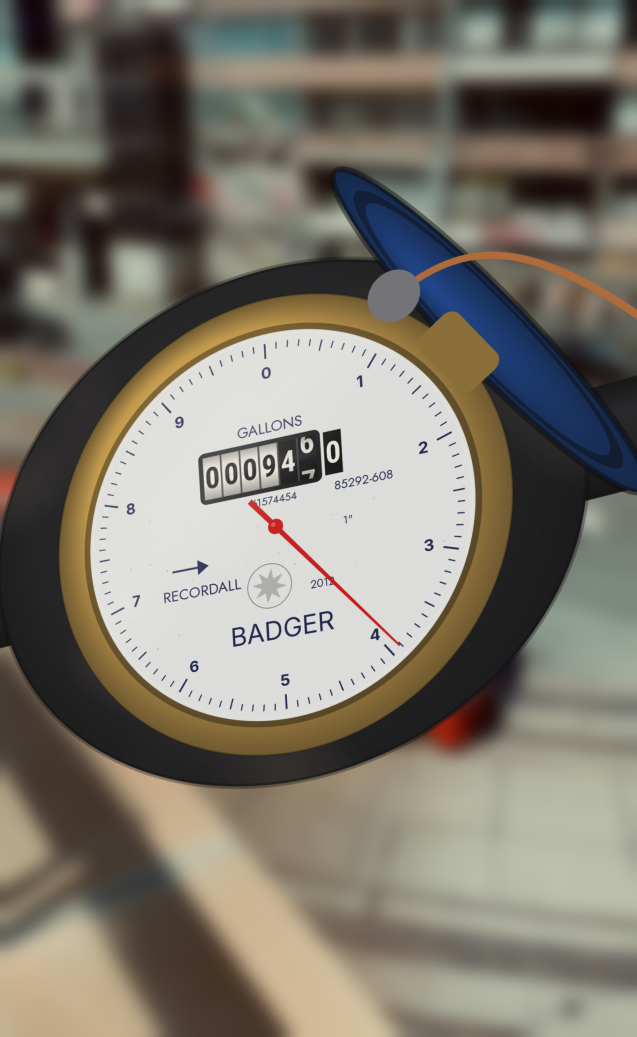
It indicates 9463.9 gal
